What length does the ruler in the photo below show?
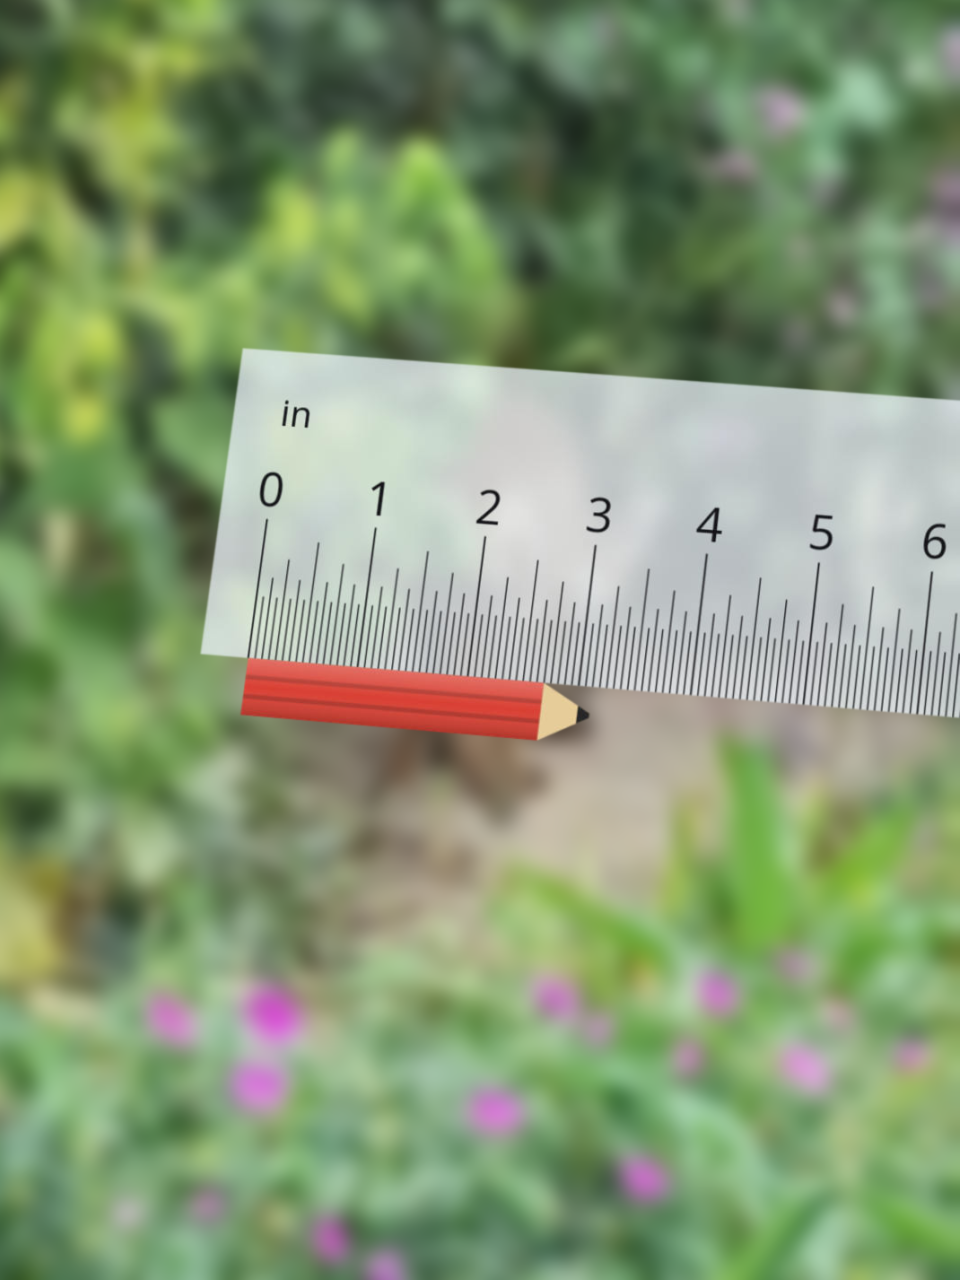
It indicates 3.125 in
